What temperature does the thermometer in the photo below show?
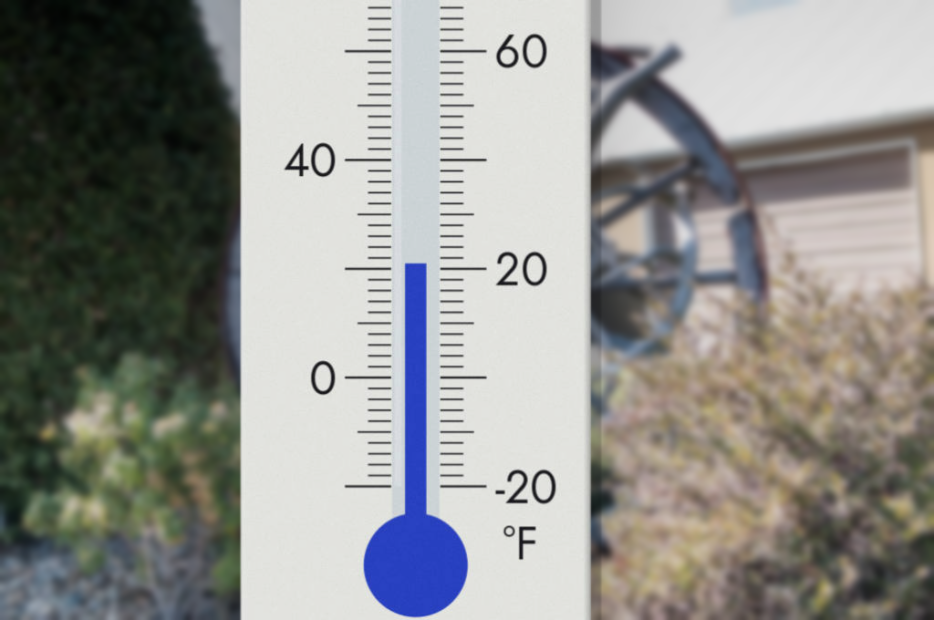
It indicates 21 °F
